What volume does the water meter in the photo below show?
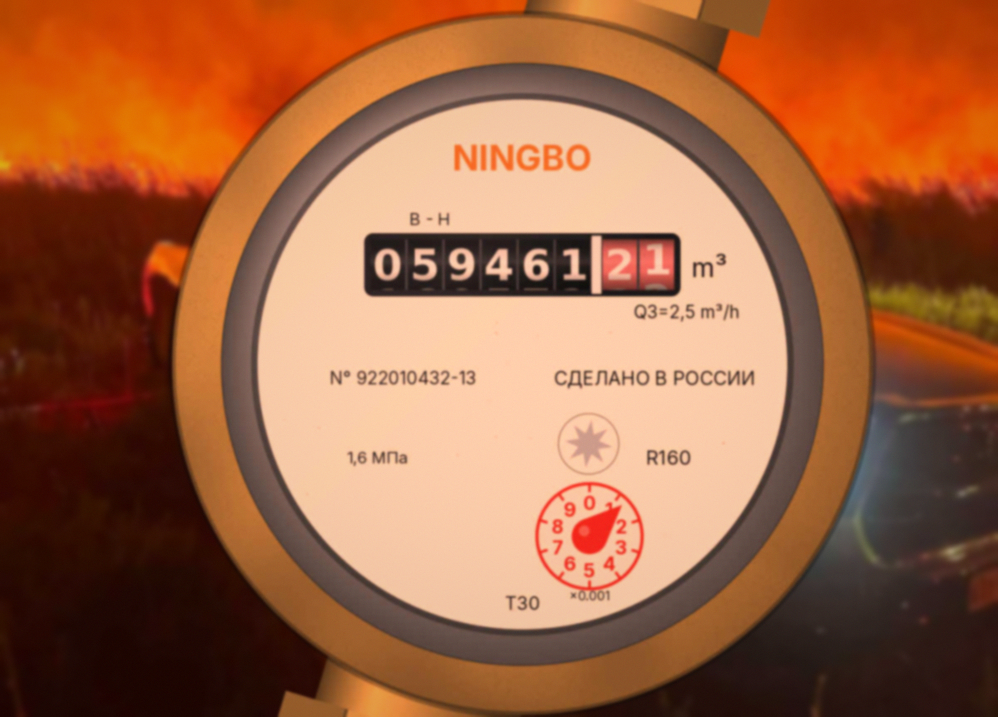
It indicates 59461.211 m³
